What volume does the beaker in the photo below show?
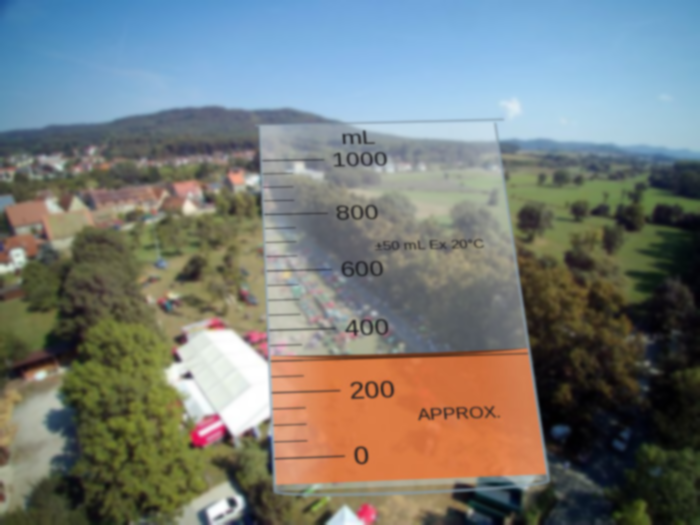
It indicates 300 mL
